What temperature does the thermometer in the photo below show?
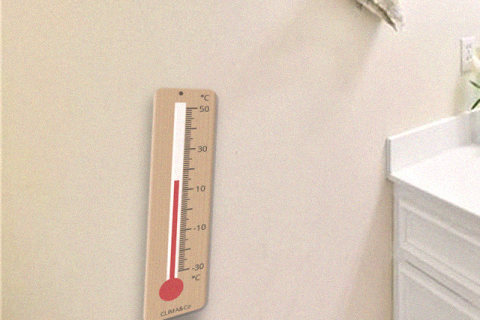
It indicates 15 °C
